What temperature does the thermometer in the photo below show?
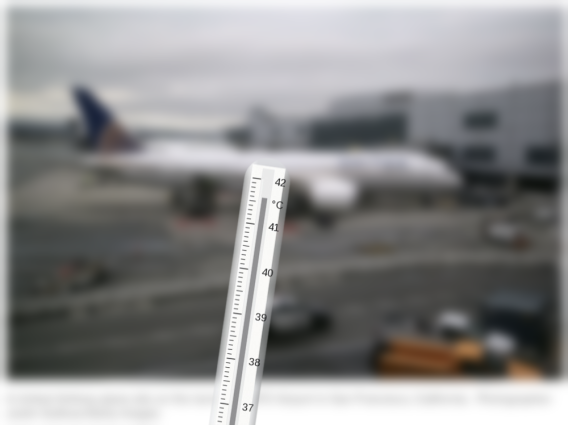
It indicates 41.6 °C
